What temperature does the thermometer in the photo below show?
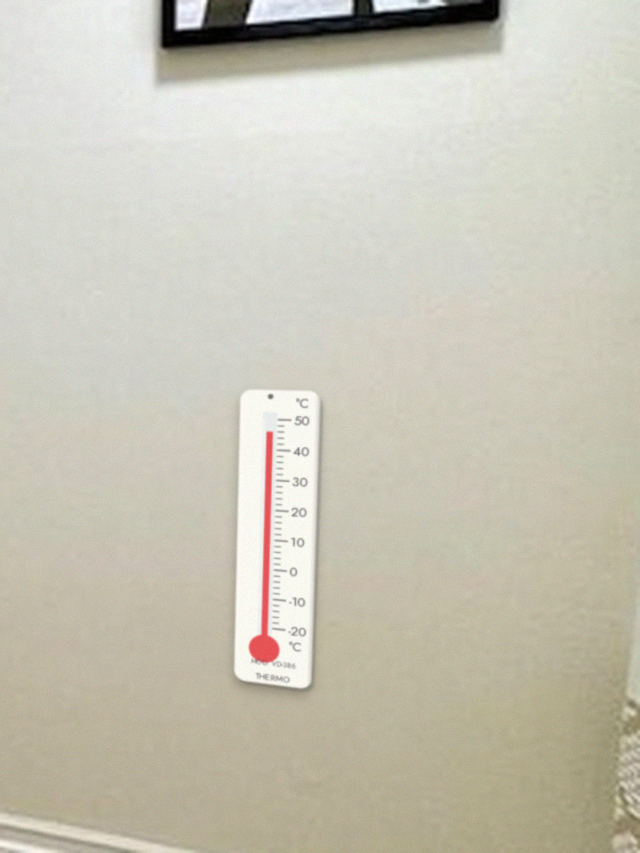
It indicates 46 °C
